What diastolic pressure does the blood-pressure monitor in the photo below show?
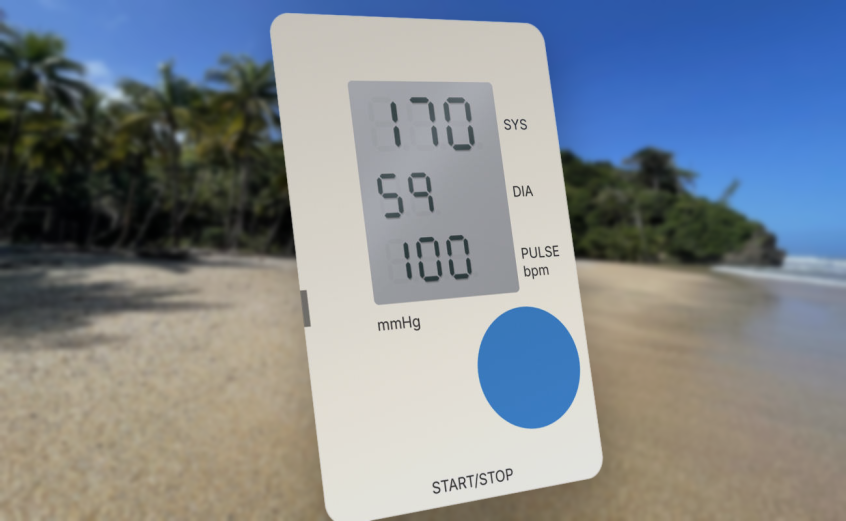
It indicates 59 mmHg
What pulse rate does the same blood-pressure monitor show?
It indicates 100 bpm
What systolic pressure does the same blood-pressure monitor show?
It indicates 170 mmHg
